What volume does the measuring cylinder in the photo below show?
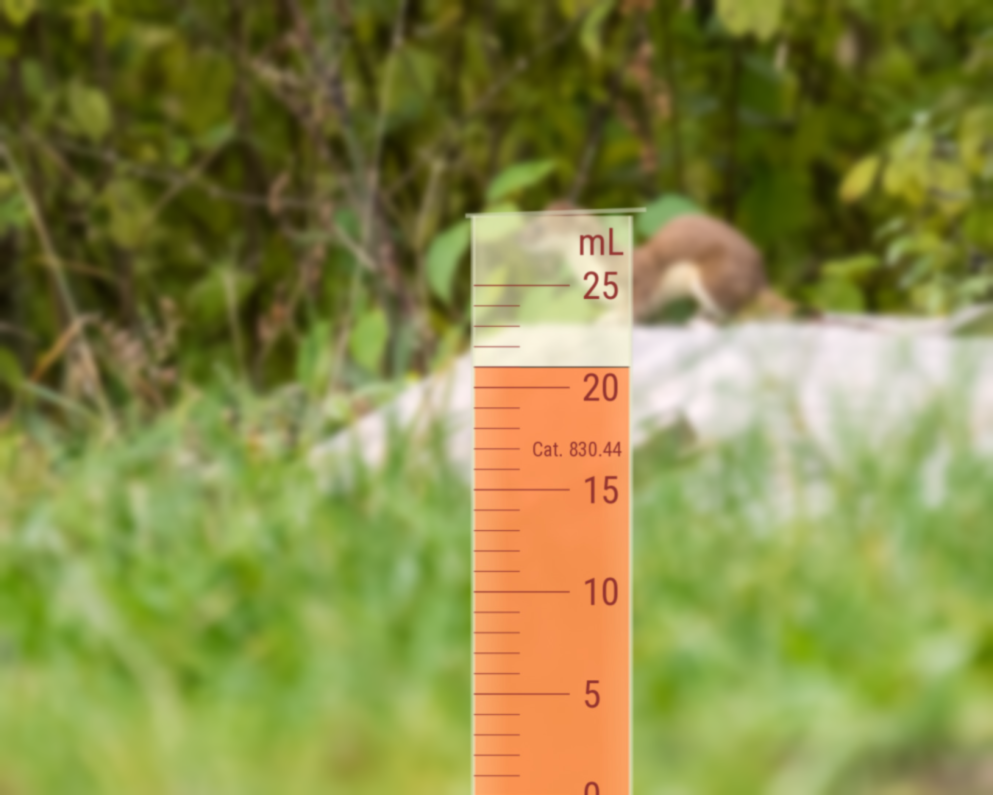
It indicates 21 mL
